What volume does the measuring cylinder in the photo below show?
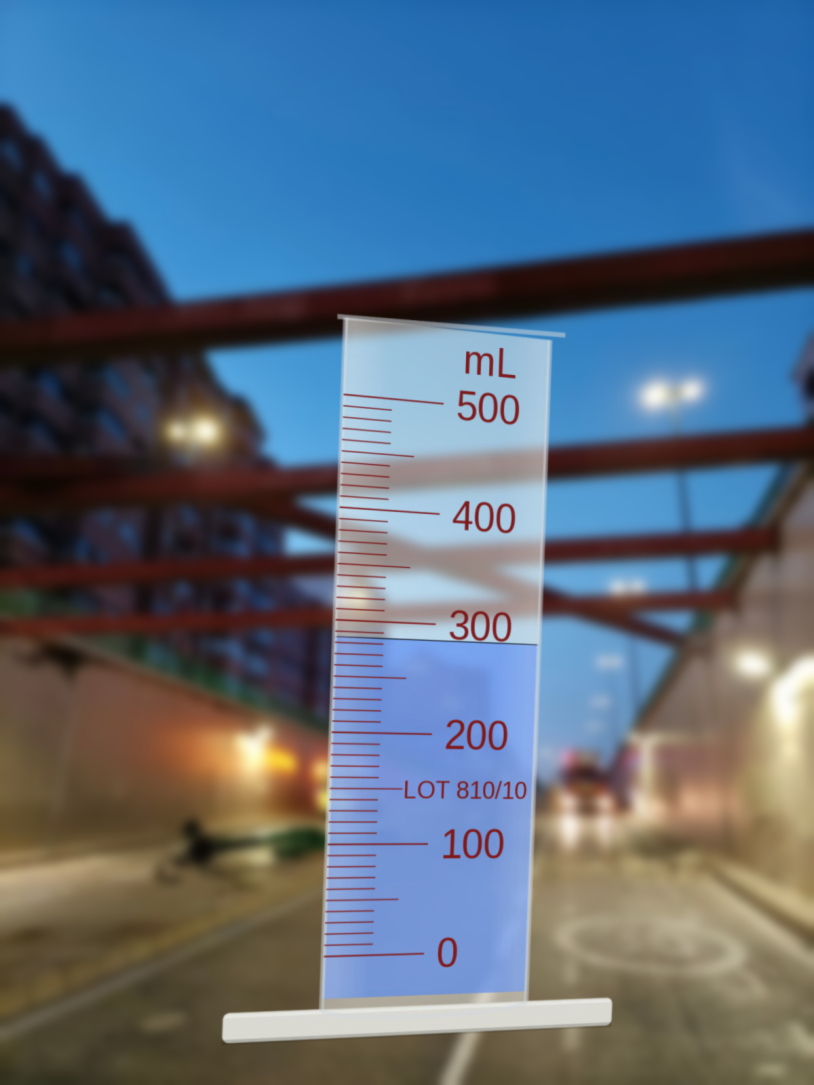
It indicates 285 mL
